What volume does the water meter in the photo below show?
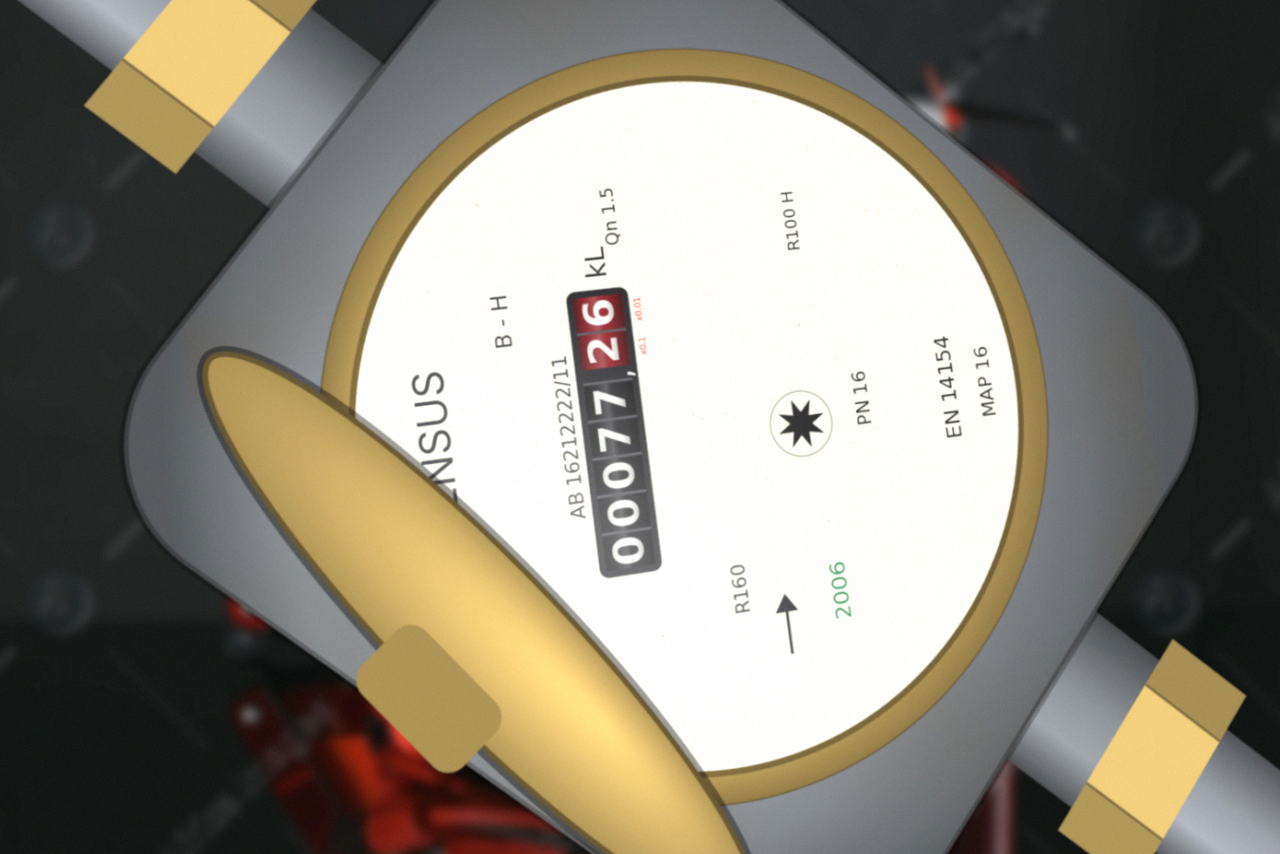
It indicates 77.26 kL
